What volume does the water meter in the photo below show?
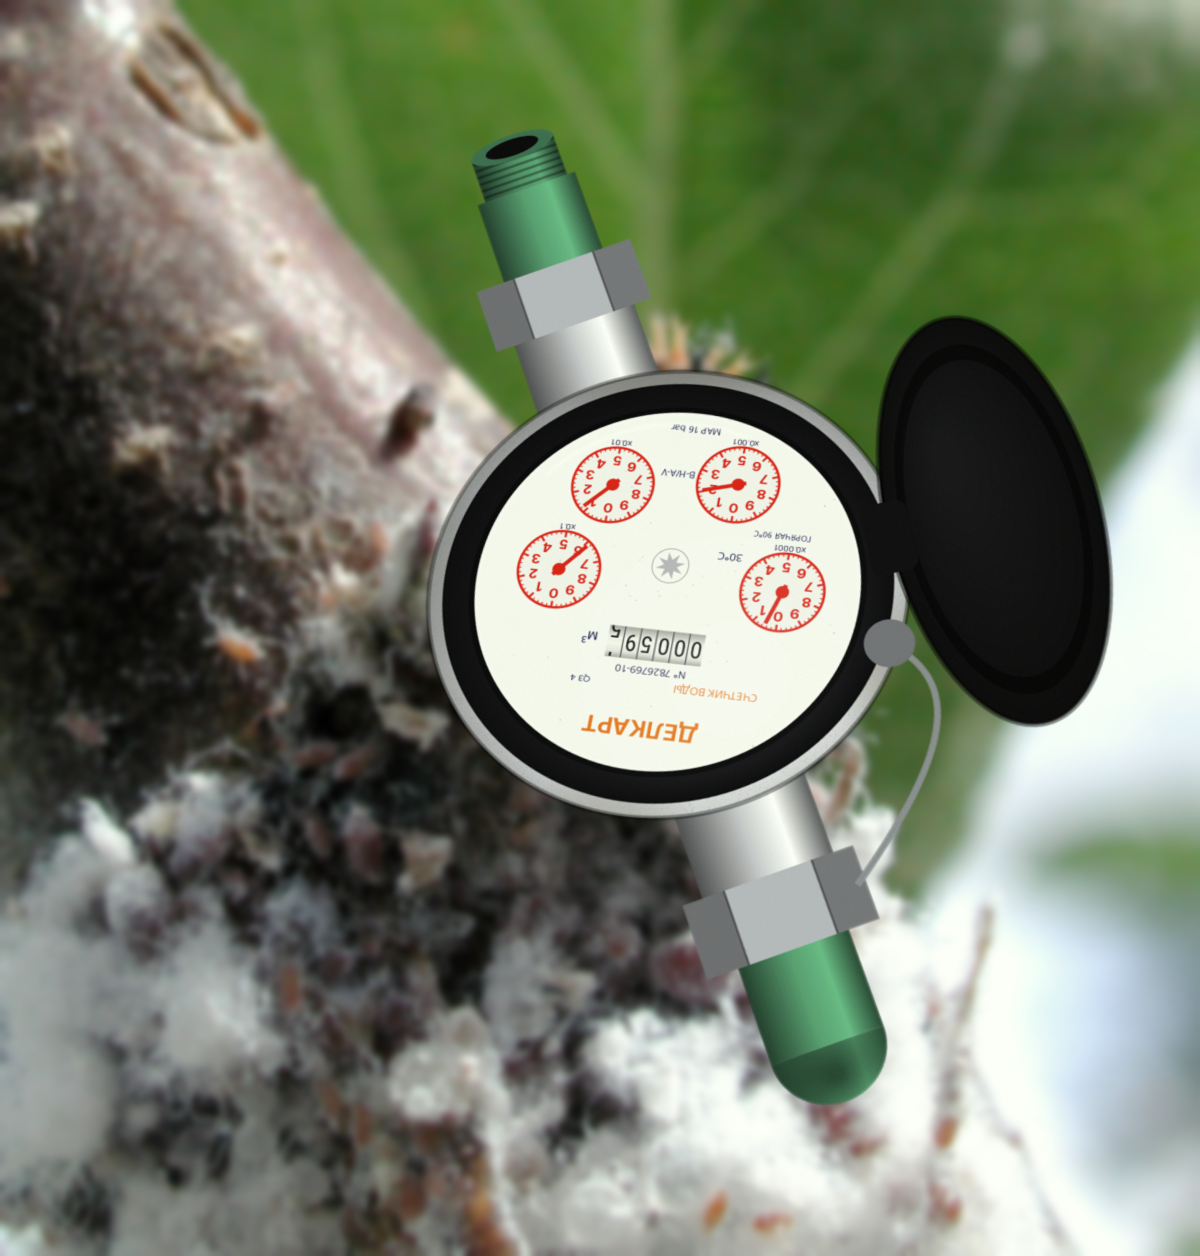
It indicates 594.6120 m³
